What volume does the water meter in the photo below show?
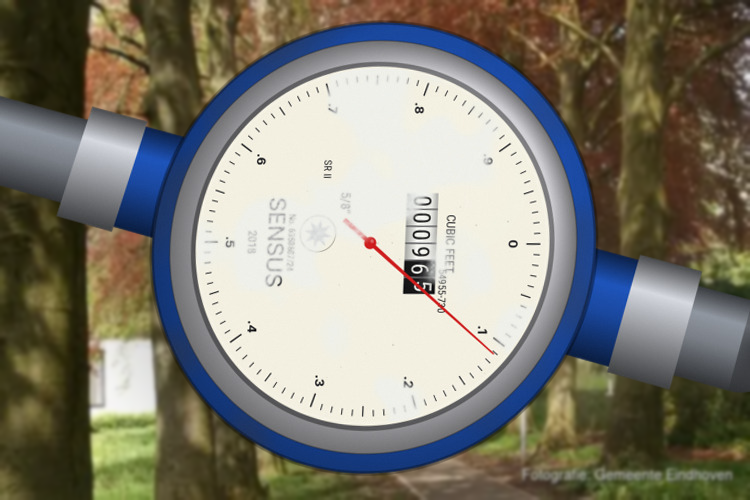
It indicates 965.11 ft³
